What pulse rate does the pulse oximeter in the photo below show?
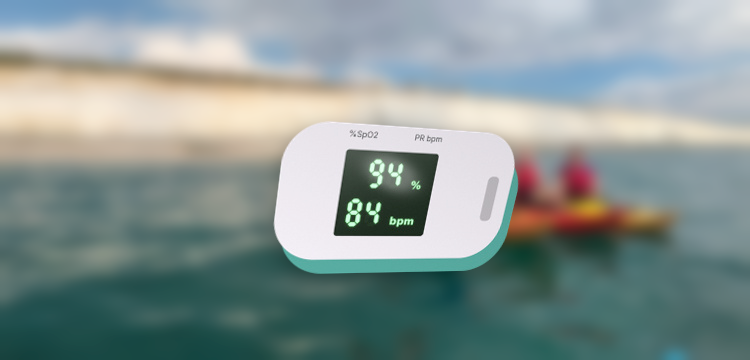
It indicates 84 bpm
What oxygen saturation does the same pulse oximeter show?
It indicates 94 %
